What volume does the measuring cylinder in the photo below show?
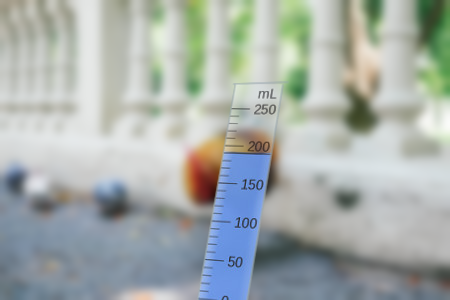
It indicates 190 mL
